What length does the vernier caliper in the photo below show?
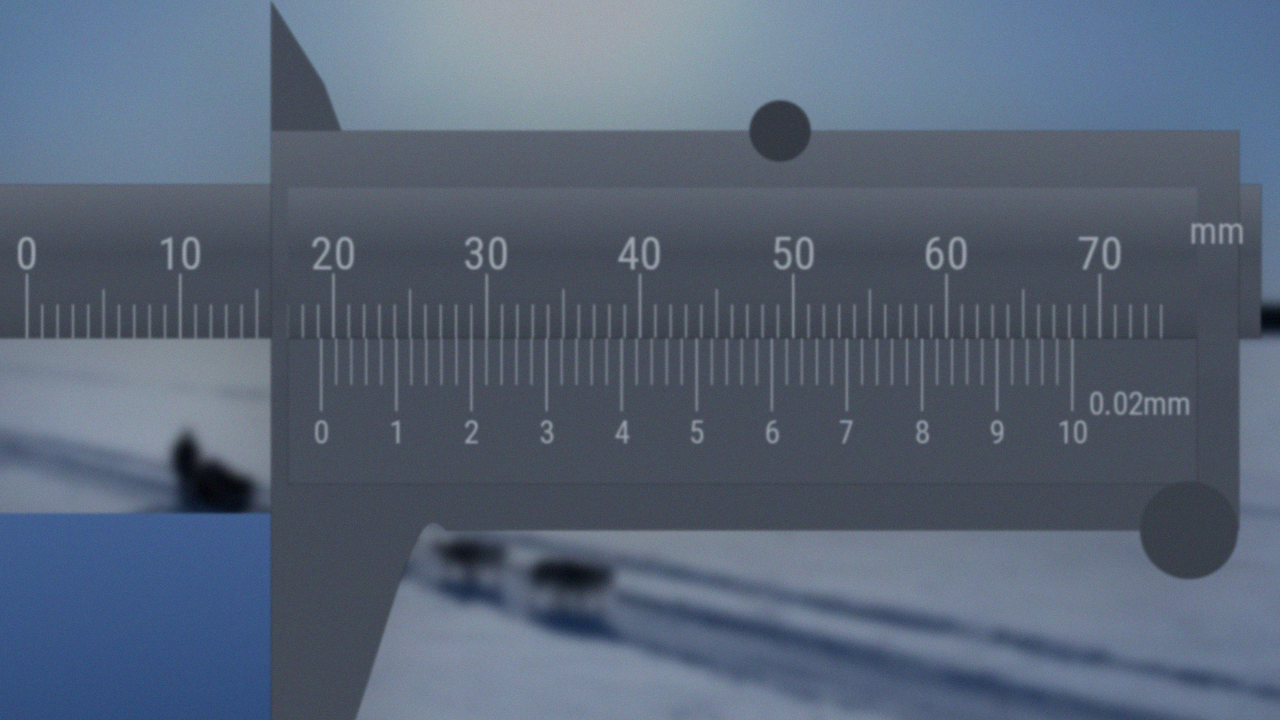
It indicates 19.2 mm
